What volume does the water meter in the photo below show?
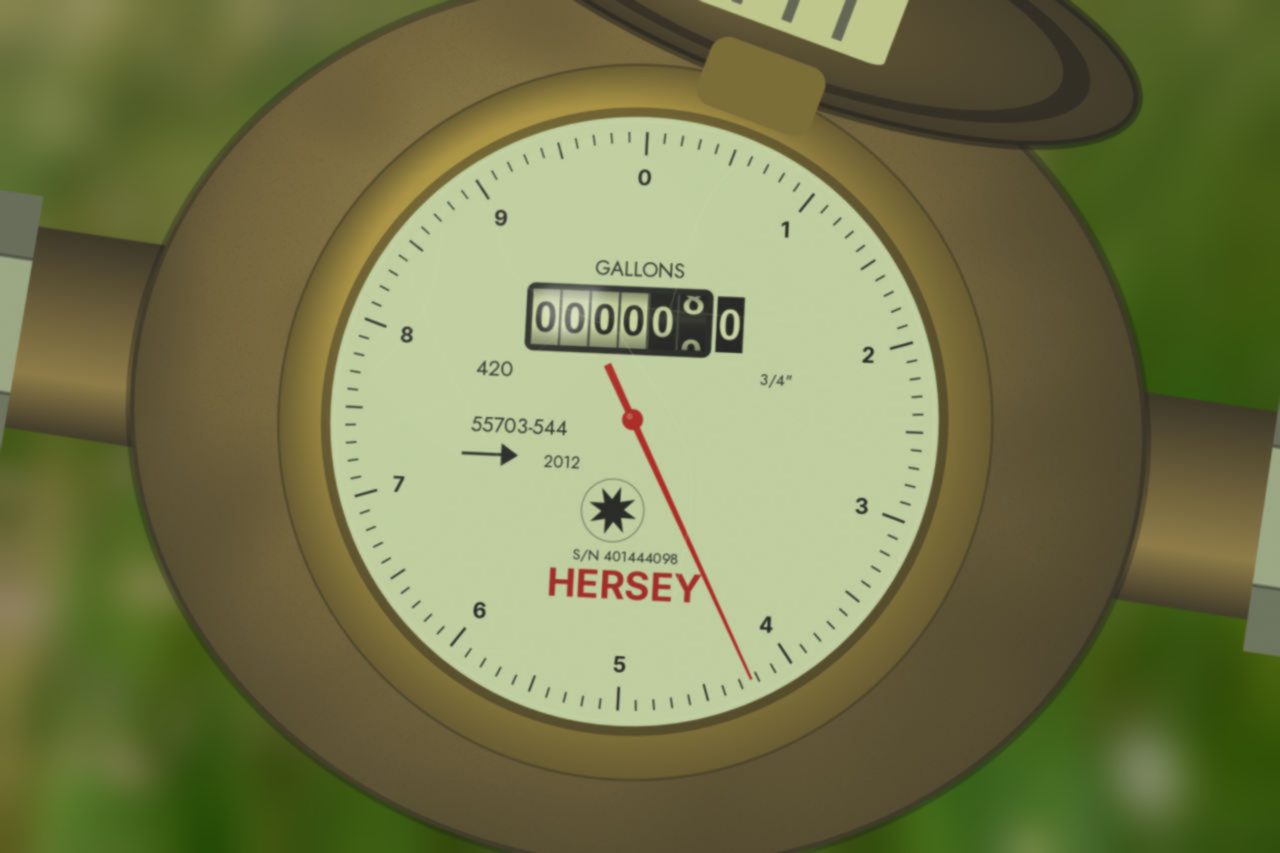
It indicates 84.2 gal
